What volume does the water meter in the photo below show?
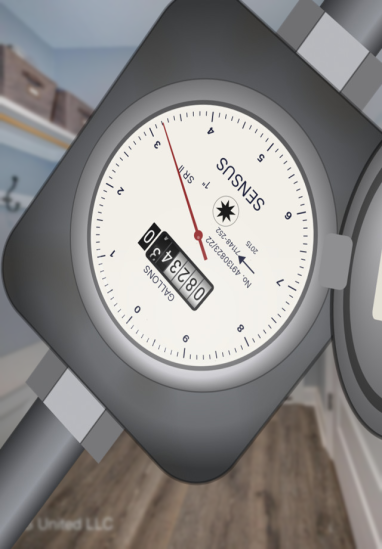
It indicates 823433.2 gal
